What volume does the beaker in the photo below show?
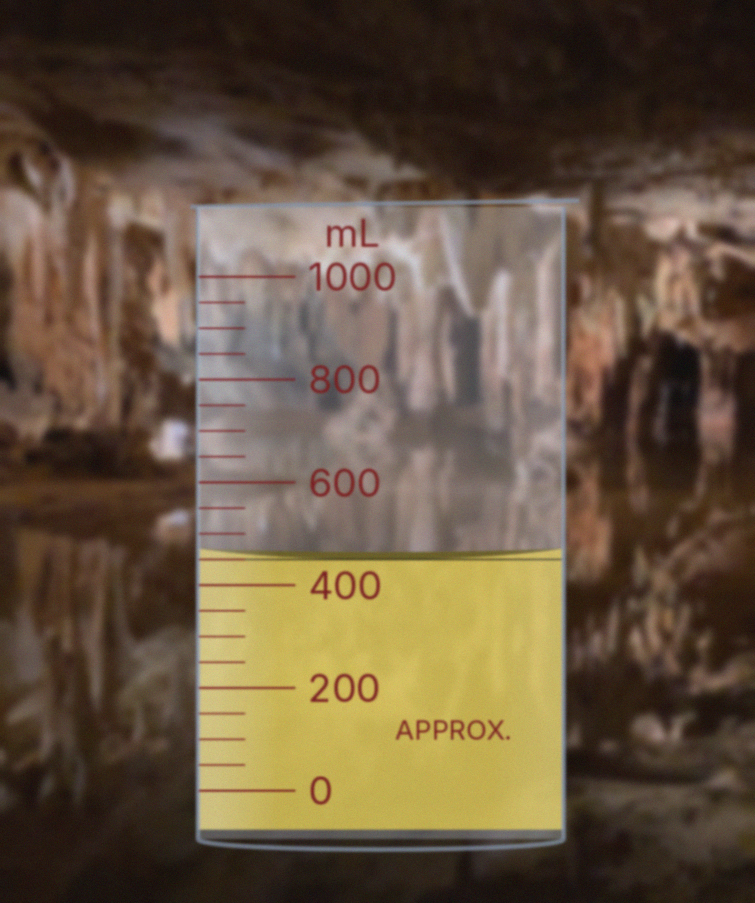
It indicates 450 mL
